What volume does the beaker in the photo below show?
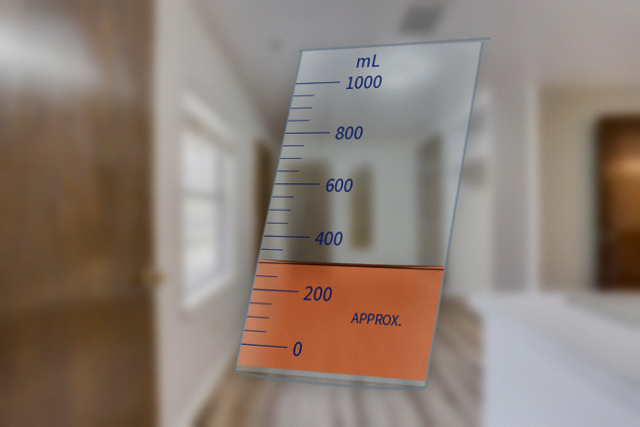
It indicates 300 mL
